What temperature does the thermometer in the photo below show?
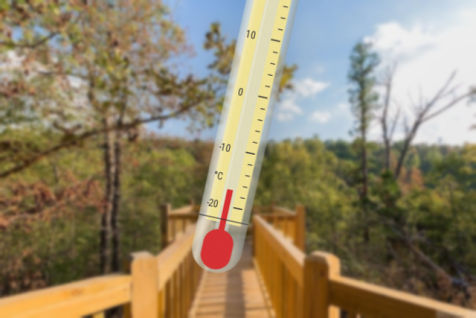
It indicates -17 °C
